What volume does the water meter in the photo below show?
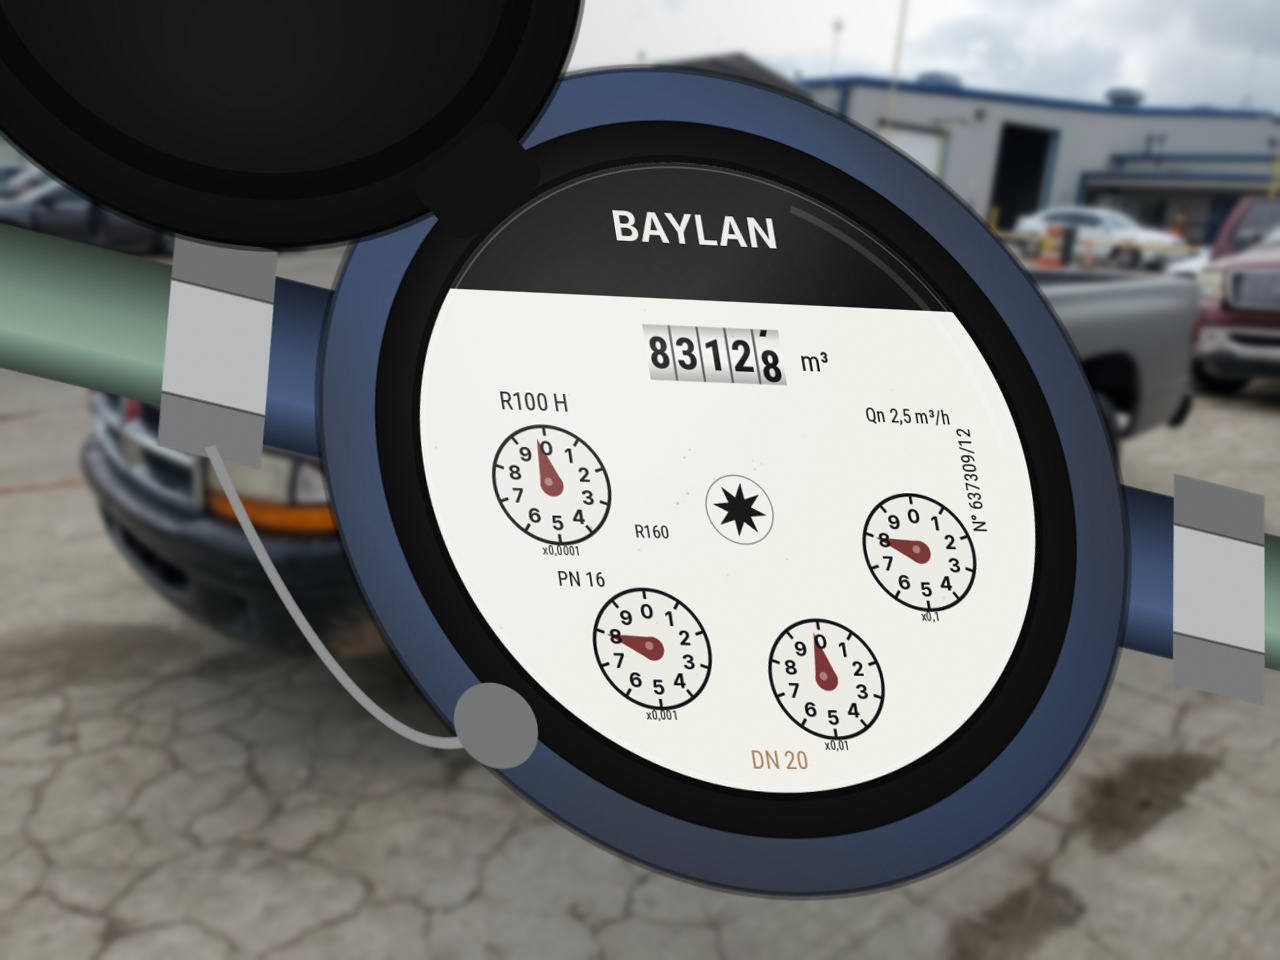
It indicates 83127.7979 m³
